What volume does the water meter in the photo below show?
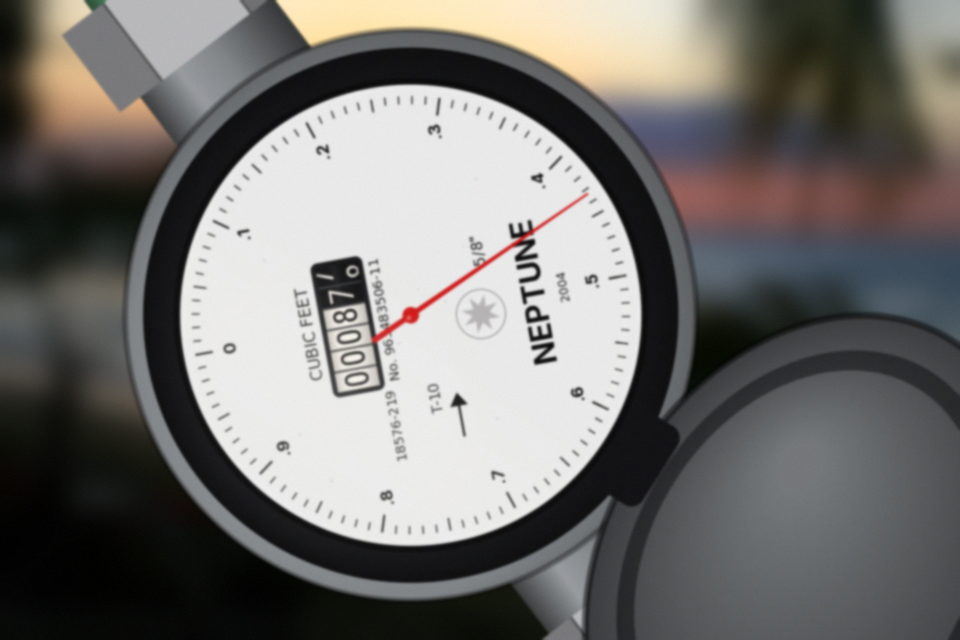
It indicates 877.43 ft³
